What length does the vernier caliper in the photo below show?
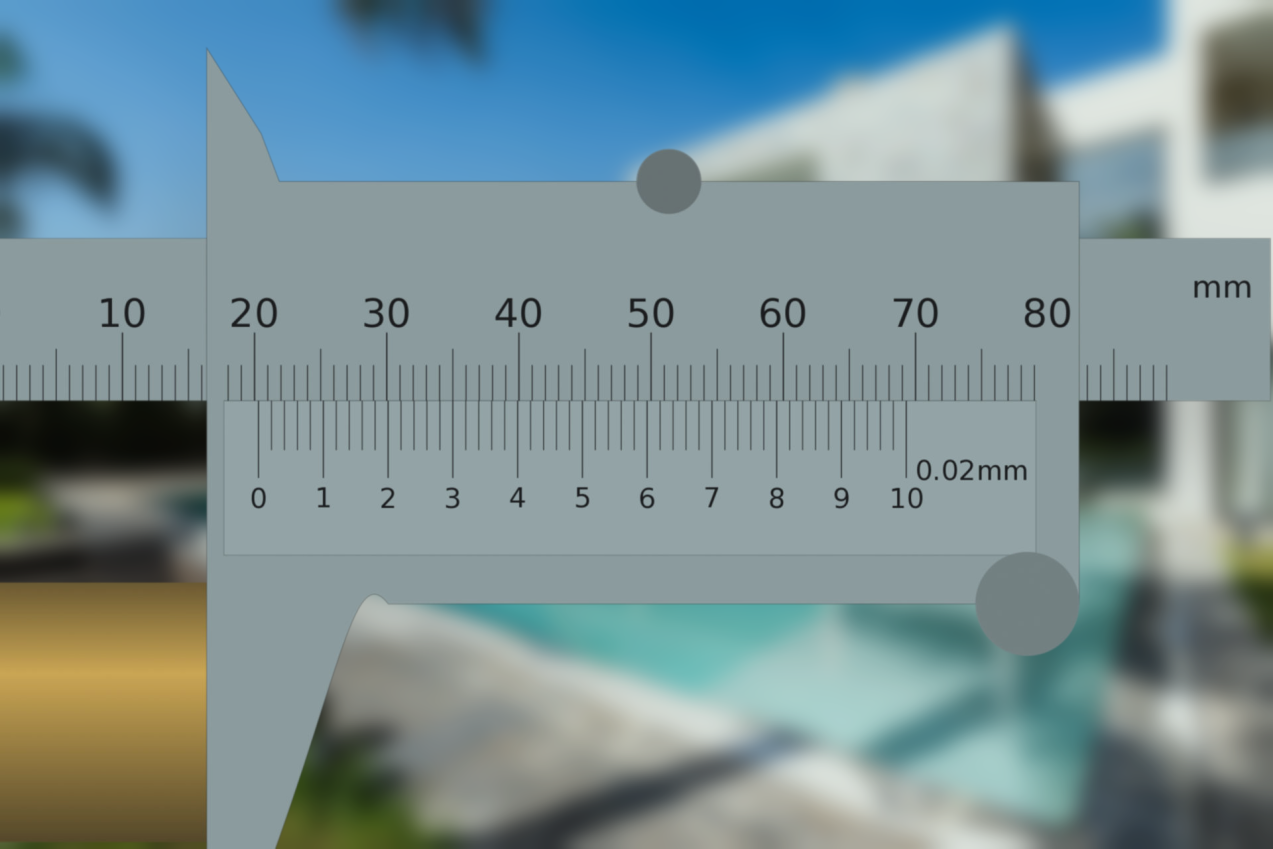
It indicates 20.3 mm
